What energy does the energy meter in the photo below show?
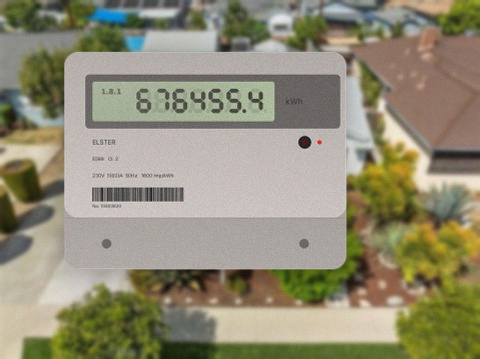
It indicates 676455.4 kWh
